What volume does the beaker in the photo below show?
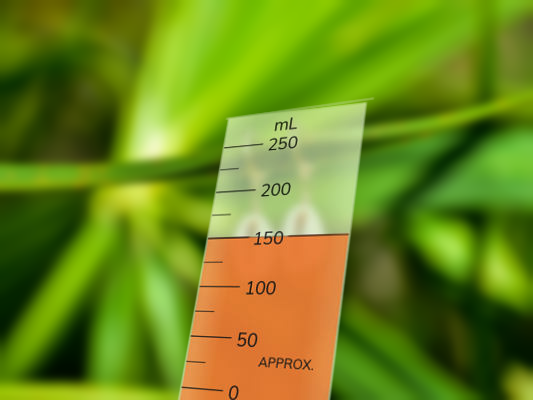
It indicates 150 mL
